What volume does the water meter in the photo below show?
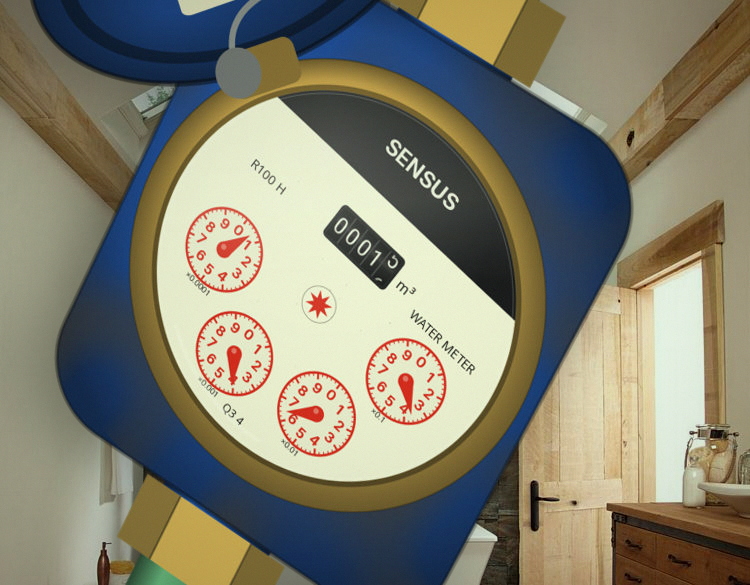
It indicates 15.3640 m³
